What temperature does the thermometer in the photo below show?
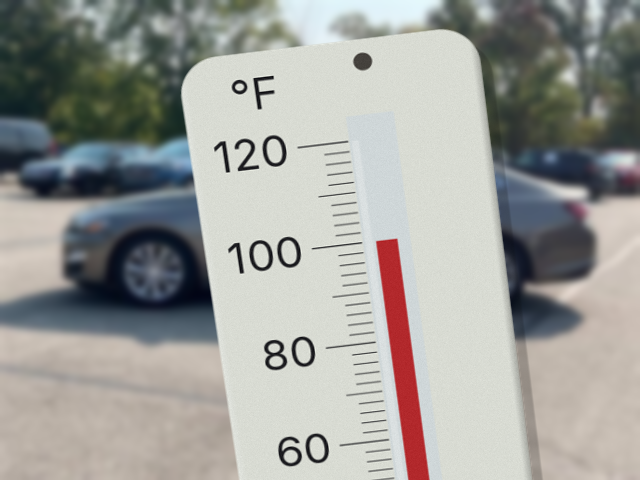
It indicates 100 °F
